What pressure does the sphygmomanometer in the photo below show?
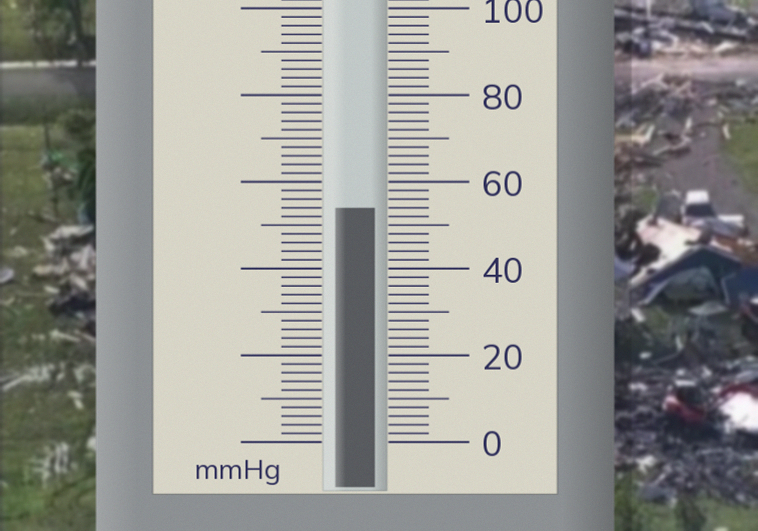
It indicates 54 mmHg
